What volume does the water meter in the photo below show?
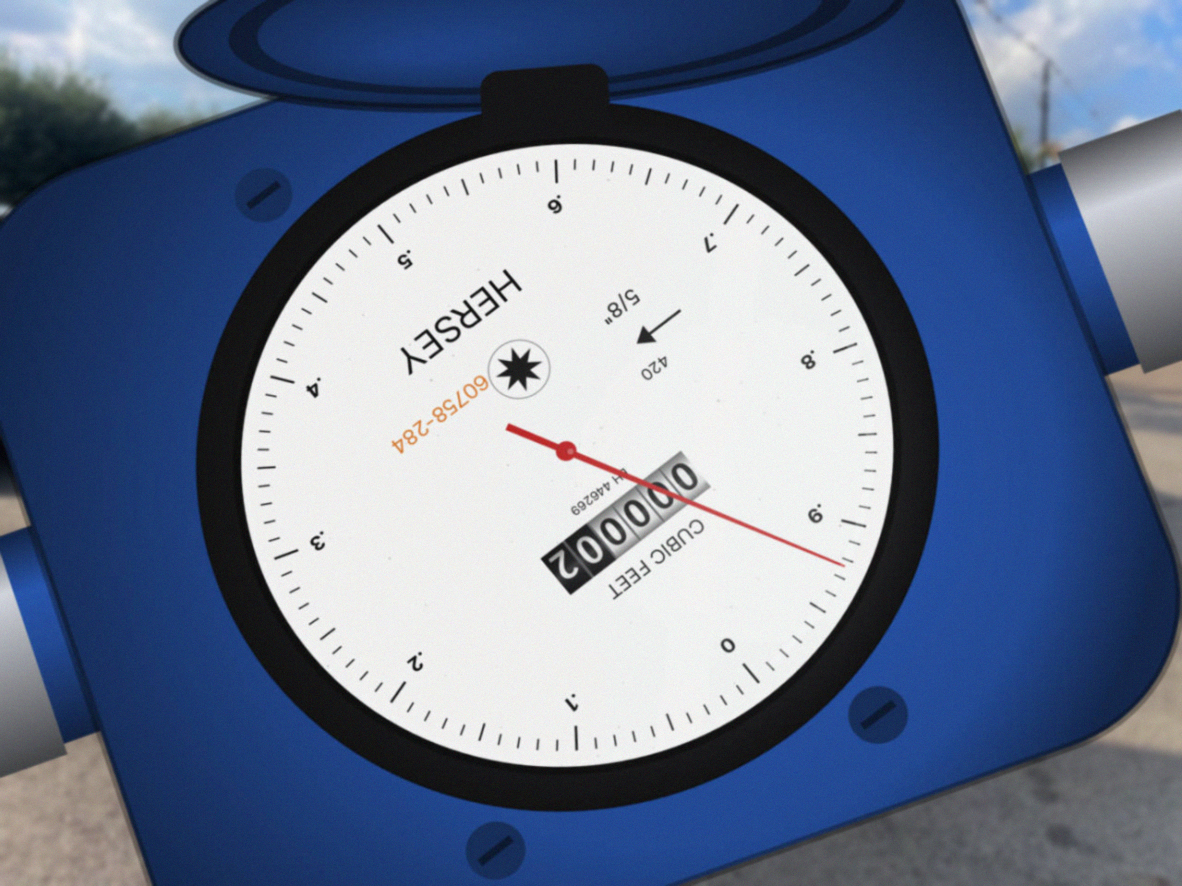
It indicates 1.92 ft³
